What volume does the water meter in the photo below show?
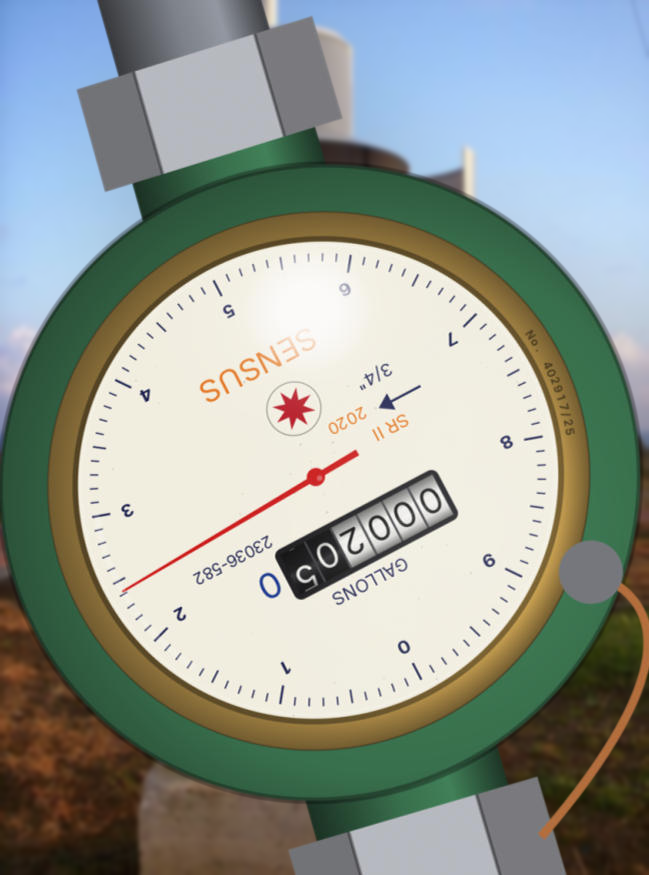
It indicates 2052.4 gal
